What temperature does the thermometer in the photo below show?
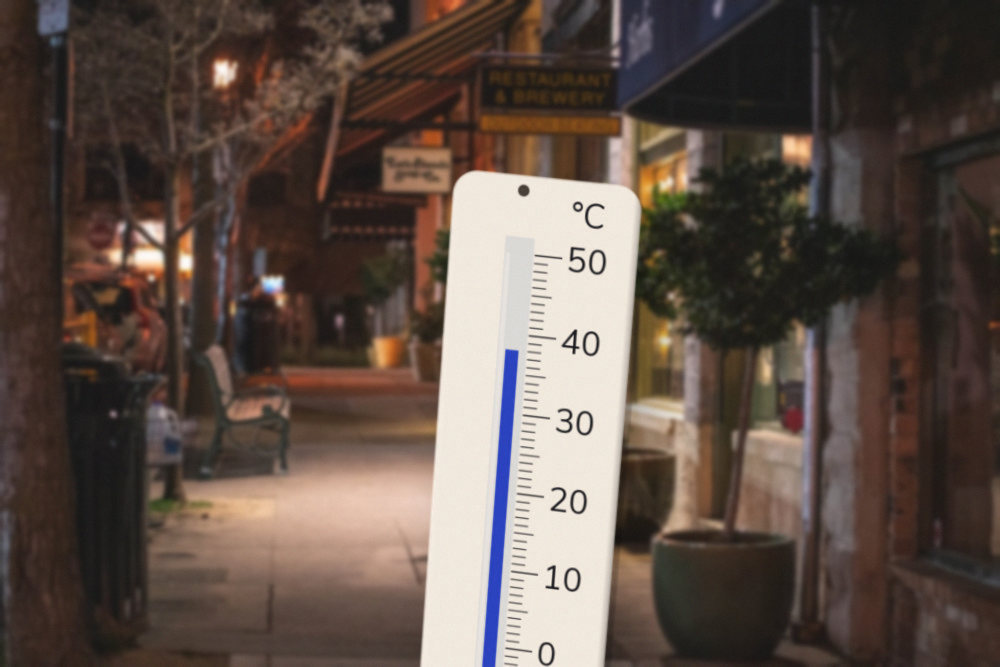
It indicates 38 °C
